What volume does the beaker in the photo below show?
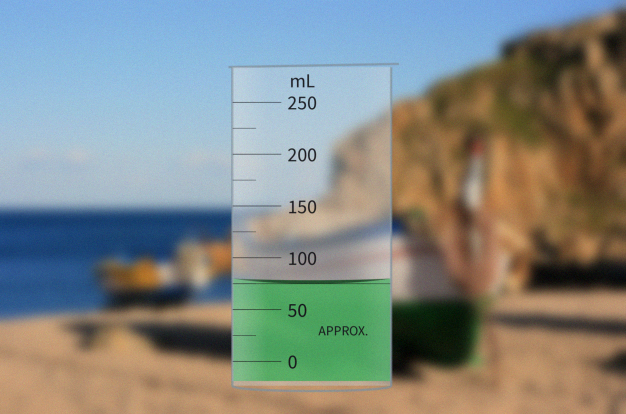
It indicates 75 mL
